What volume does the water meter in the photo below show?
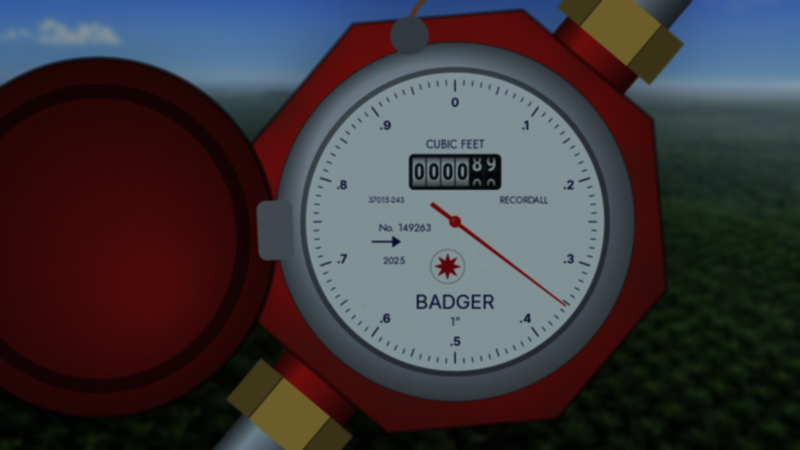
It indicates 89.35 ft³
